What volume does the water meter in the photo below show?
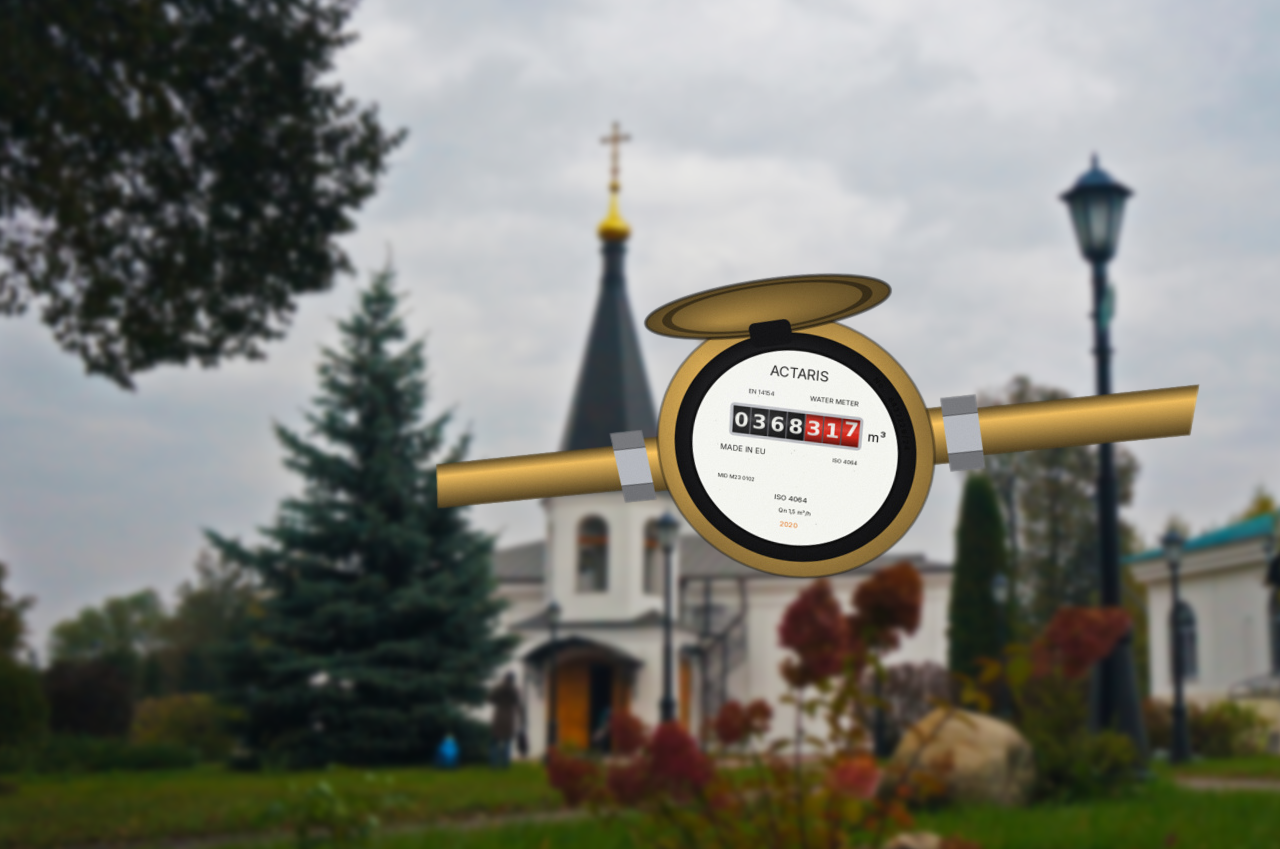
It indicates 368.317 m³
